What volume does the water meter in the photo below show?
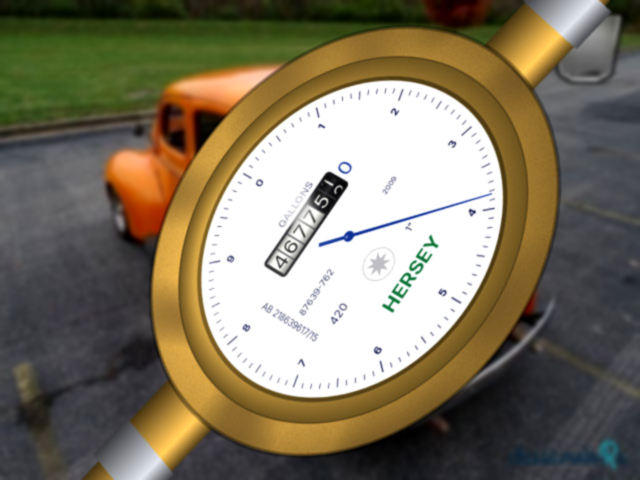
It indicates 4677513.8 gal
